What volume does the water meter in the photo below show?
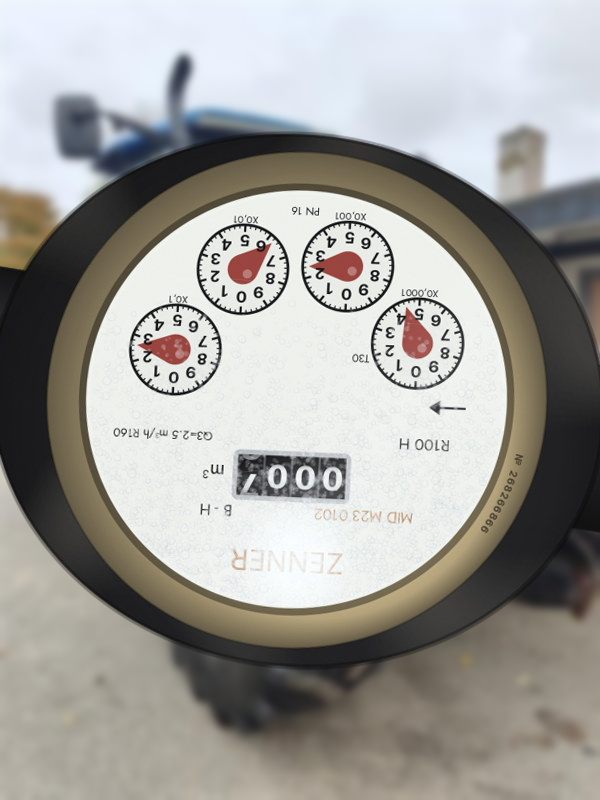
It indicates 7.2624 m³
